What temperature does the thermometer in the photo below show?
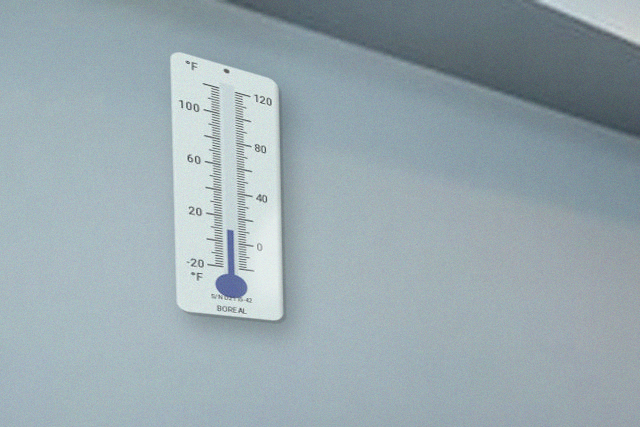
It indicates 10 °F
